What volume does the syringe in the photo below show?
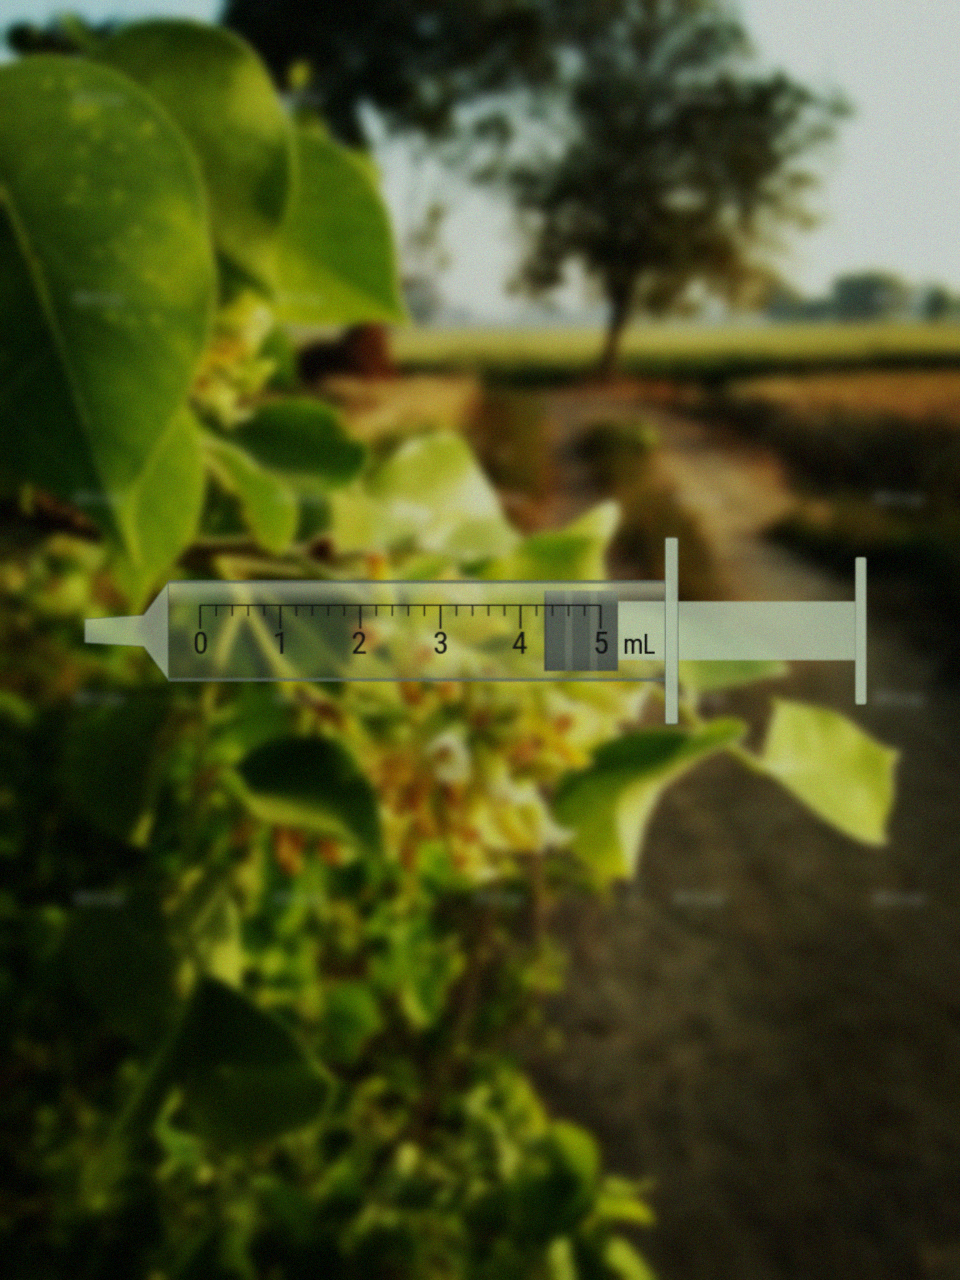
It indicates 4.3 mL
